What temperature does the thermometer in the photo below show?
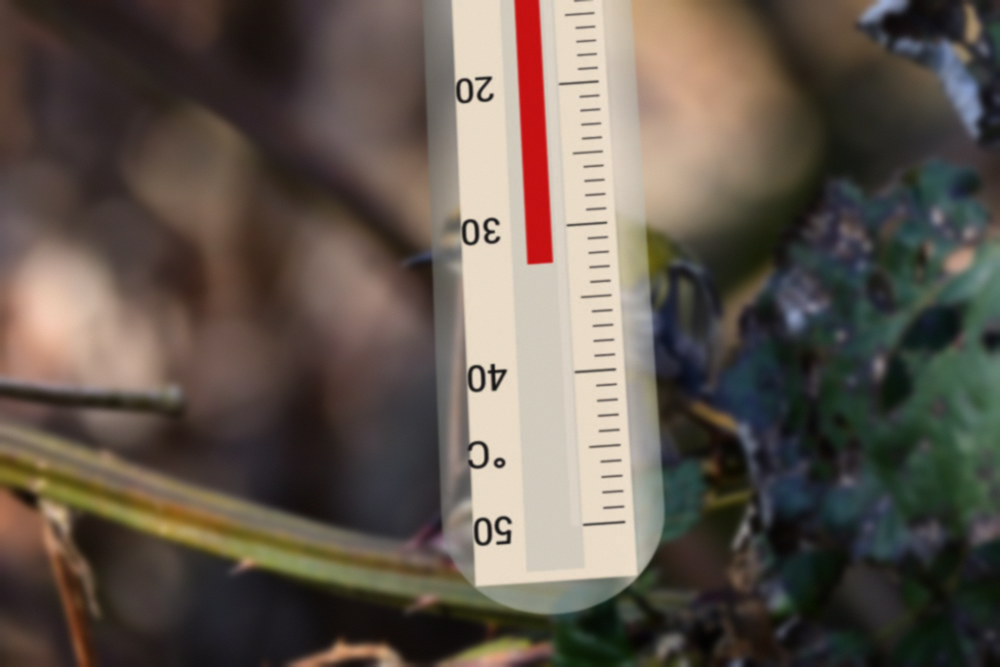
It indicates 32.5 °C
